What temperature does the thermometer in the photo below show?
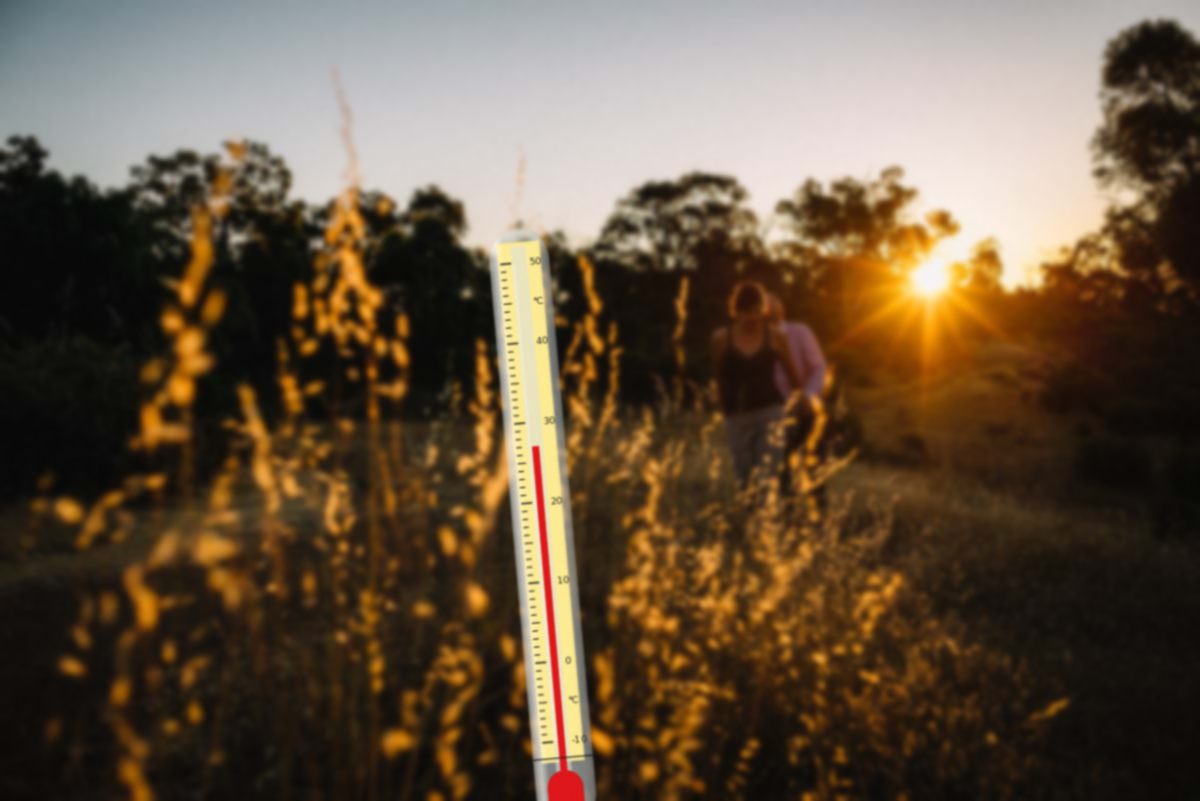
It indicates 27 °C
